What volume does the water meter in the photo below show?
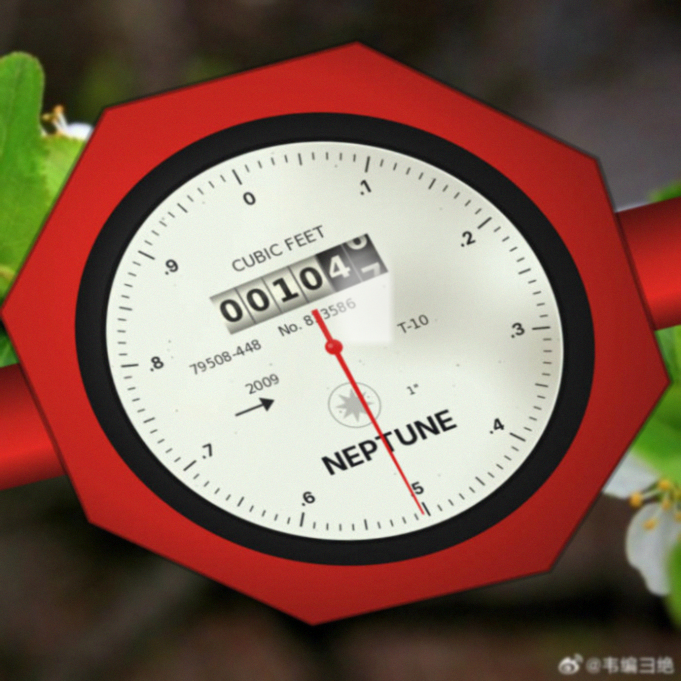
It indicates 1046.50 ft³
